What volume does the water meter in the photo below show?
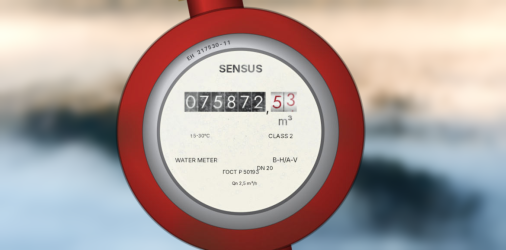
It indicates 75872.53 m³
